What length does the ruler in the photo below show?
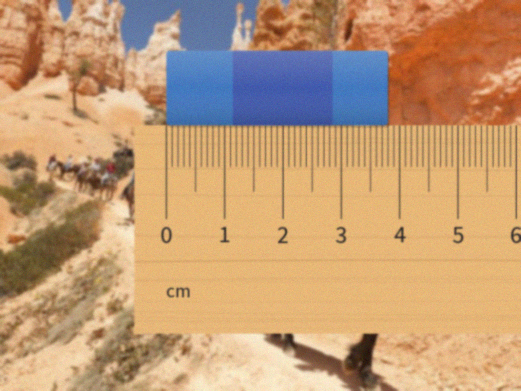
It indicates 3.8 cm
